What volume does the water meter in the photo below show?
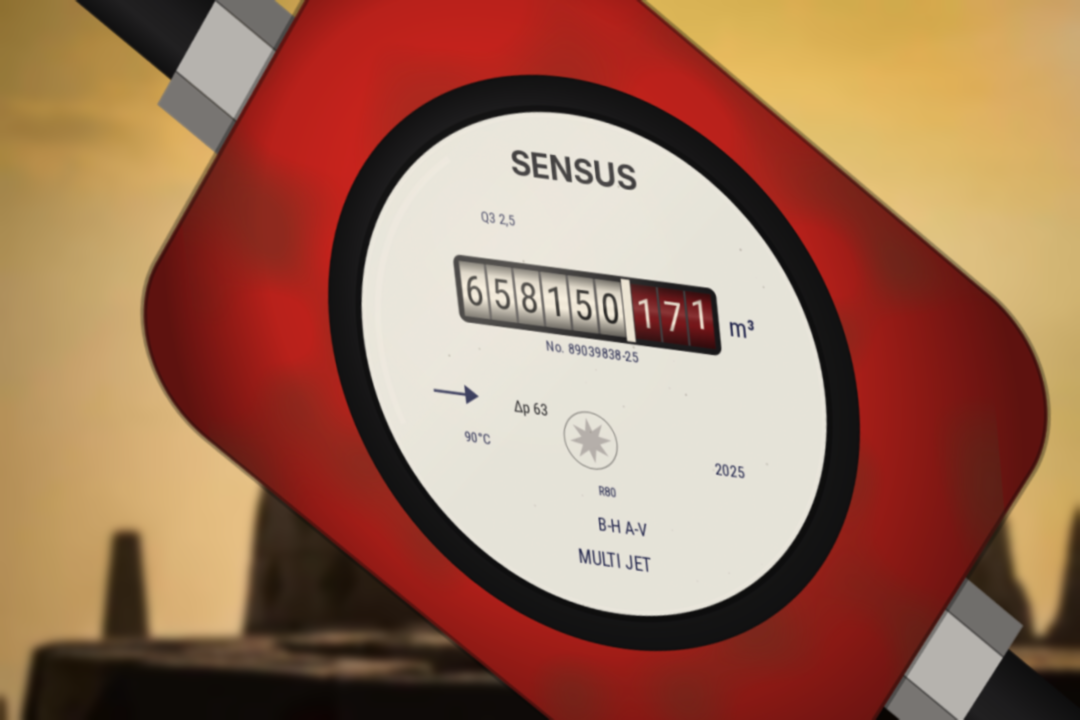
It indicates 658150.171 m³
